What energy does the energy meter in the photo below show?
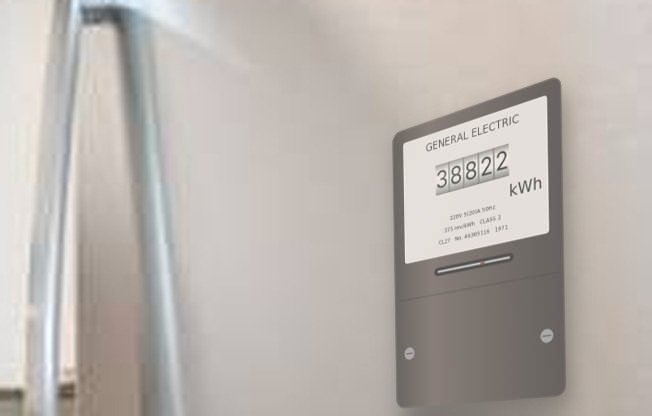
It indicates 38822 kWh
